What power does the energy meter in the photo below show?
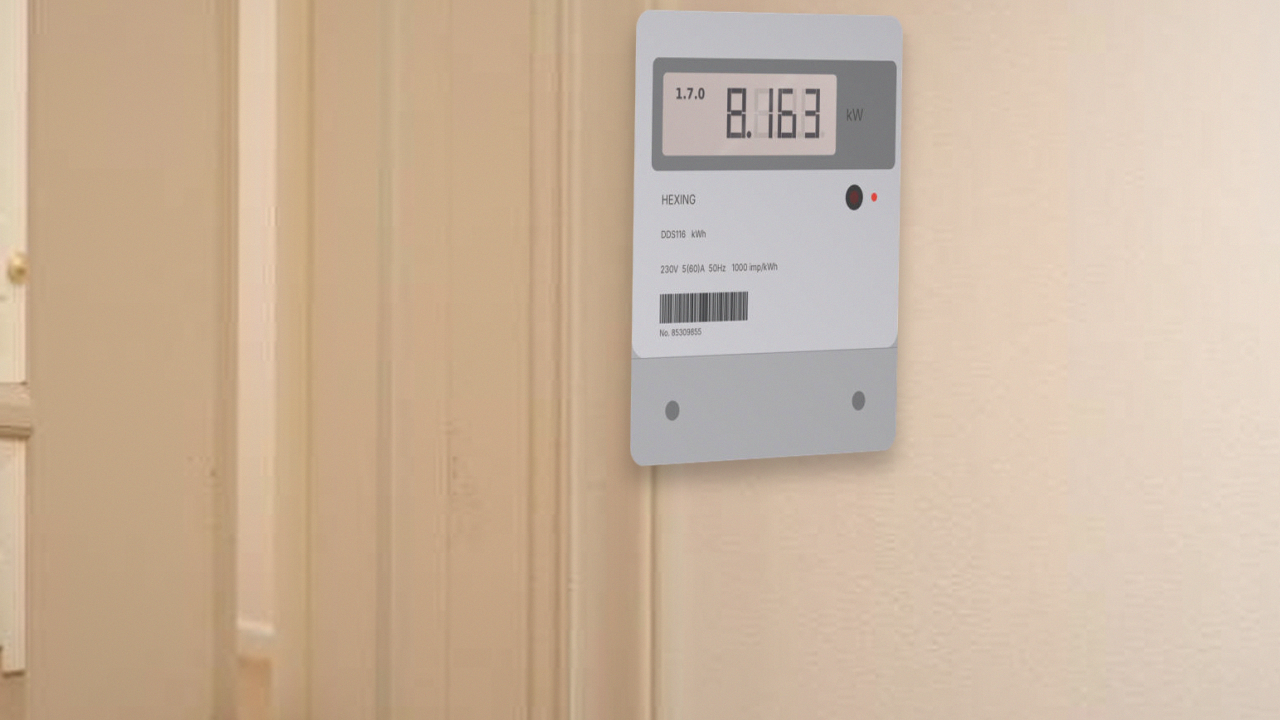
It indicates 8.163 kW
